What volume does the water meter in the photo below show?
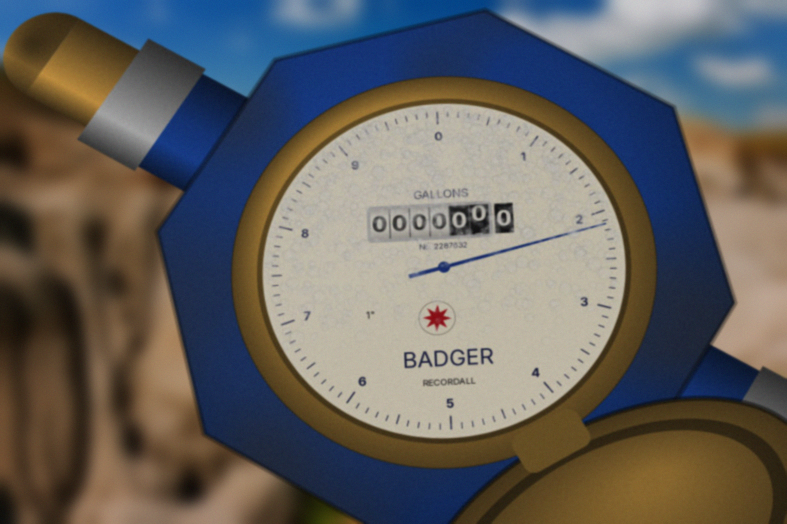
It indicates 2.1 gal
